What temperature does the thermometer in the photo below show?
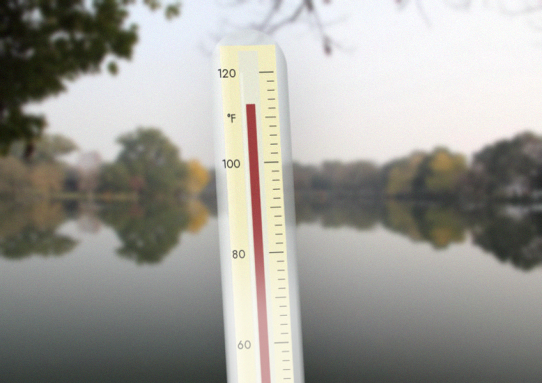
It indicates 113 °F
